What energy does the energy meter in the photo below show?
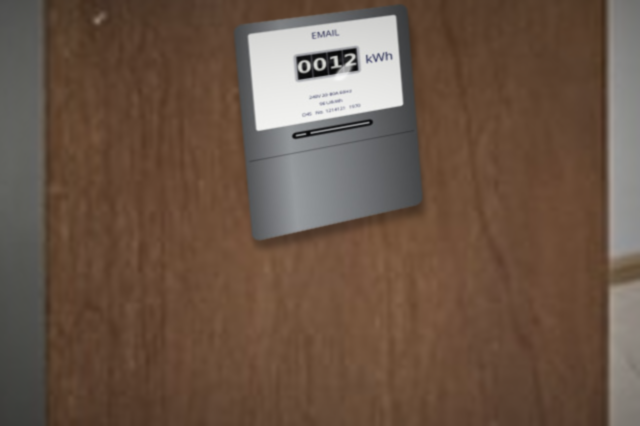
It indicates 12 kWh
